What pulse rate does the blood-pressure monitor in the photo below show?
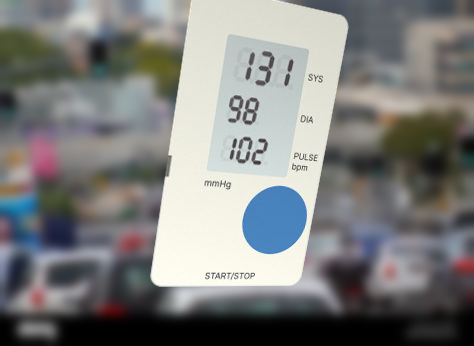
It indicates 102 bpm
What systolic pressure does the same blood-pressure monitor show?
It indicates 131 mmHg
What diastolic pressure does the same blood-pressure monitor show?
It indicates 98 mmHg
